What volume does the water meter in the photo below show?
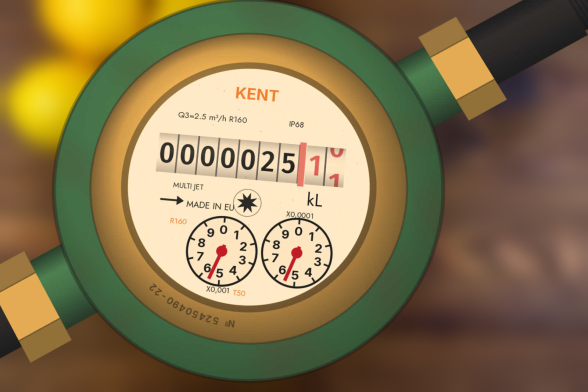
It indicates 25.1055 kL
